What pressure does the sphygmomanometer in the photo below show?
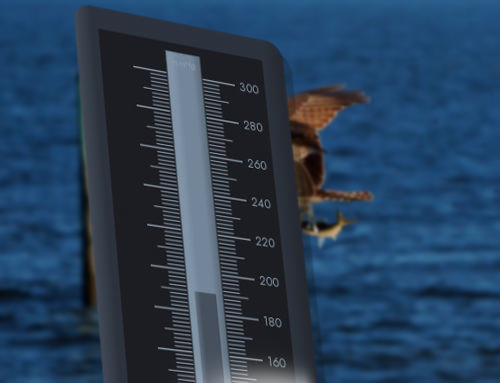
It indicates 190 mmHg
